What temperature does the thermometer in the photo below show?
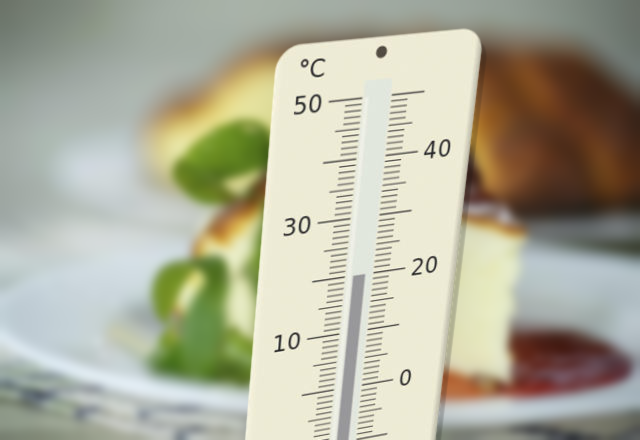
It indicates 20 °C
